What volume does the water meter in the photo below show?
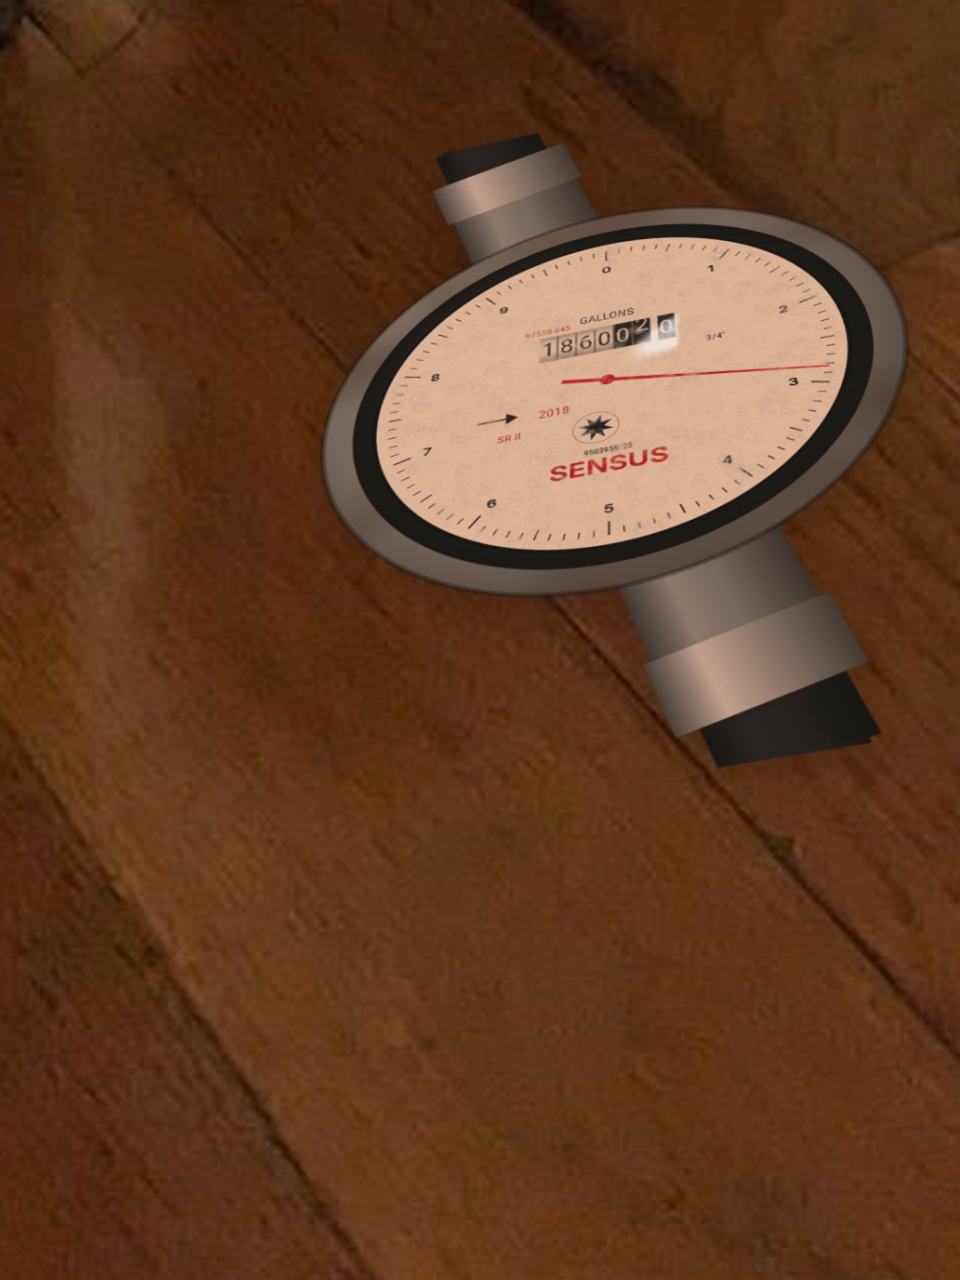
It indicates 1860022.8 gal
